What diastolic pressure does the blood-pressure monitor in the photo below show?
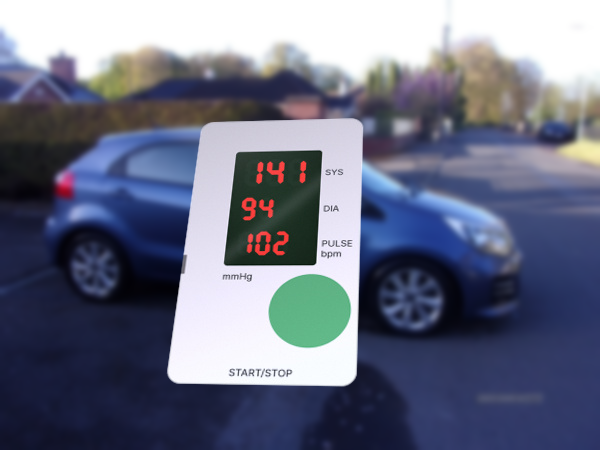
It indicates 94 mmHg
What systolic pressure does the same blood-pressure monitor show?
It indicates 141 mmHg
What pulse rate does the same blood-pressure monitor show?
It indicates 102 bpm
